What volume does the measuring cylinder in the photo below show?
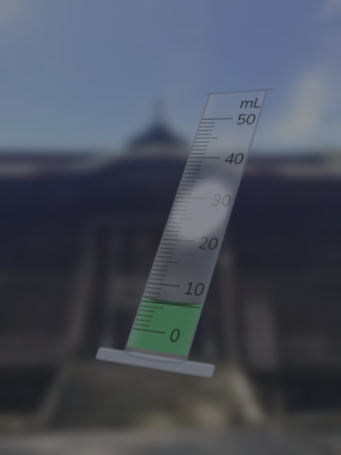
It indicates 6 mL
